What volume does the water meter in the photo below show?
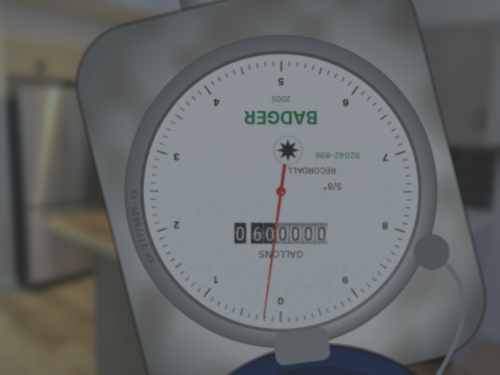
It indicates 90.2 gal
